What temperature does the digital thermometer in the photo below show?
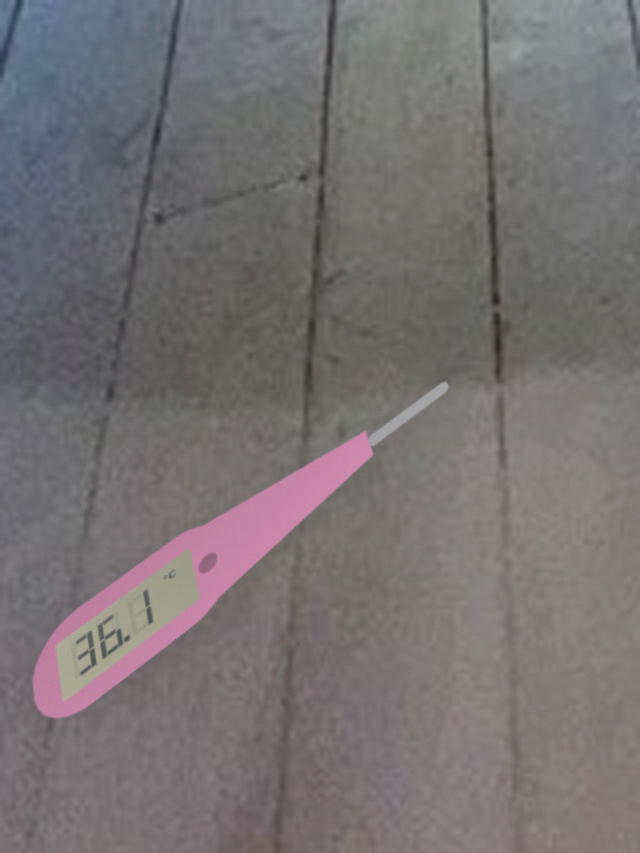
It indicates 36.1 °C
